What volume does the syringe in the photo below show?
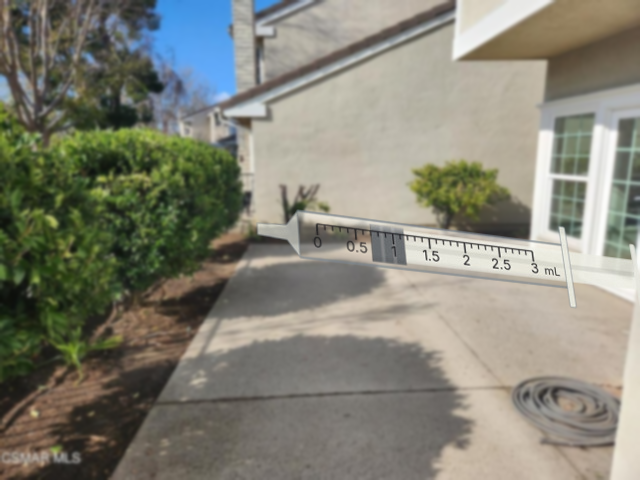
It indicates 0.7 mL
